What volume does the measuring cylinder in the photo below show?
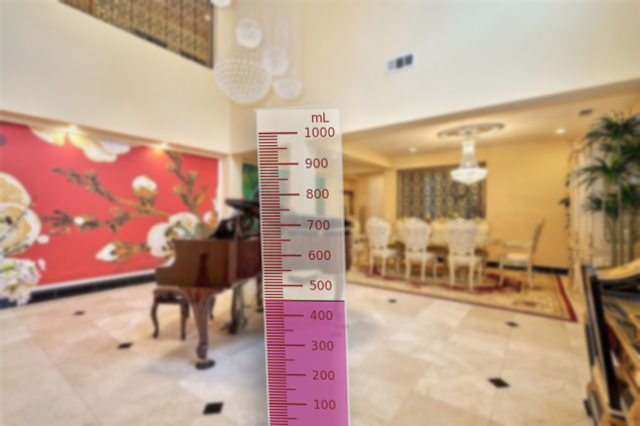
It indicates 450 mL
